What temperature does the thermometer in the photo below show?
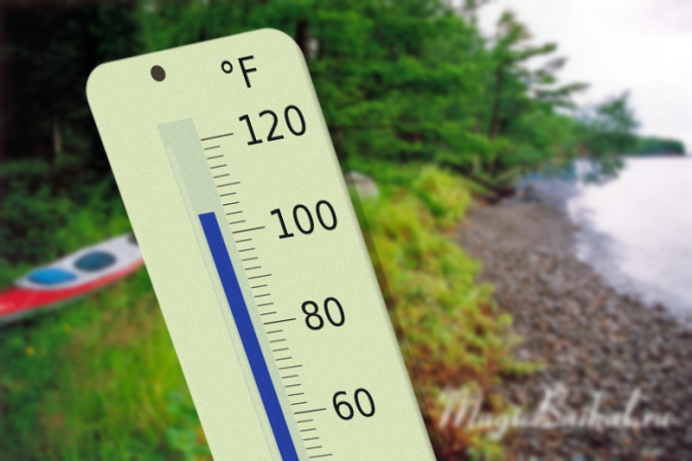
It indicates 105 °F
